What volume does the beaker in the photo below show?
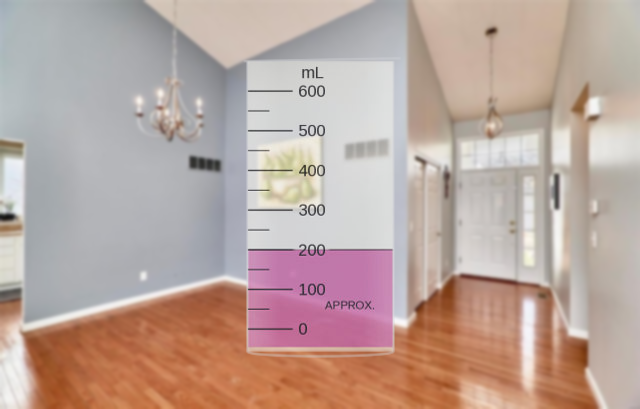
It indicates 200 mL
